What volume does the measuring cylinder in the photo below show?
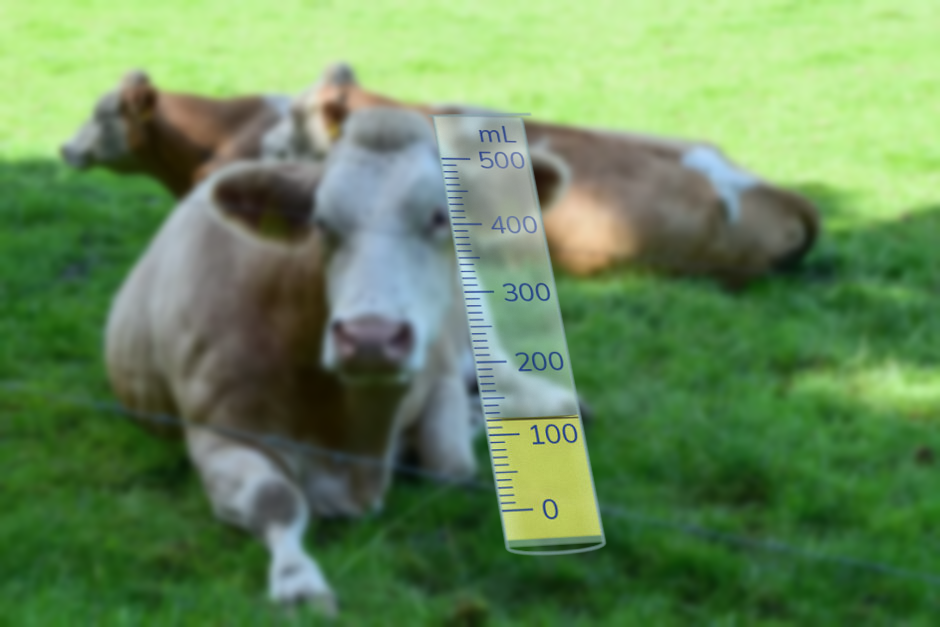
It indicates 120 mL
